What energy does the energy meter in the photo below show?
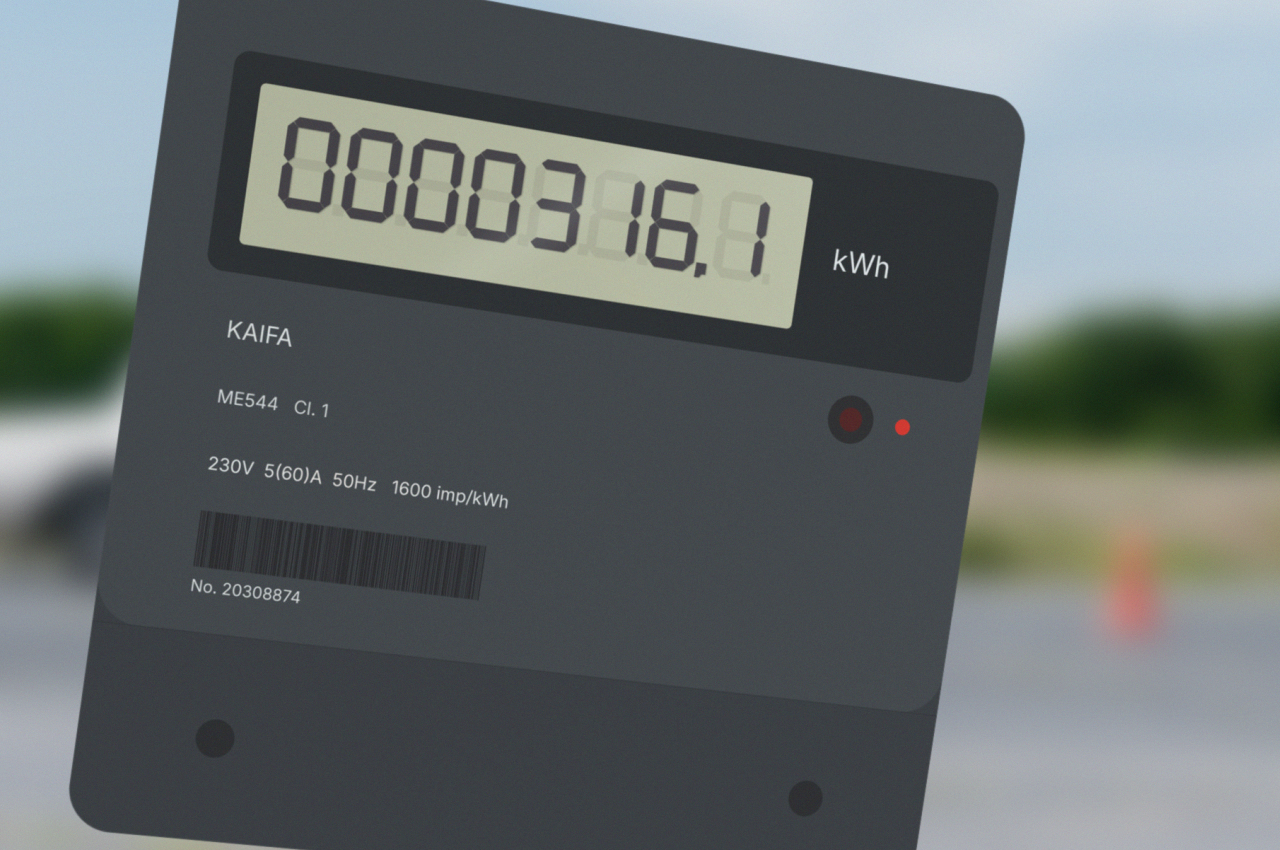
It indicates 316.1 kWh
